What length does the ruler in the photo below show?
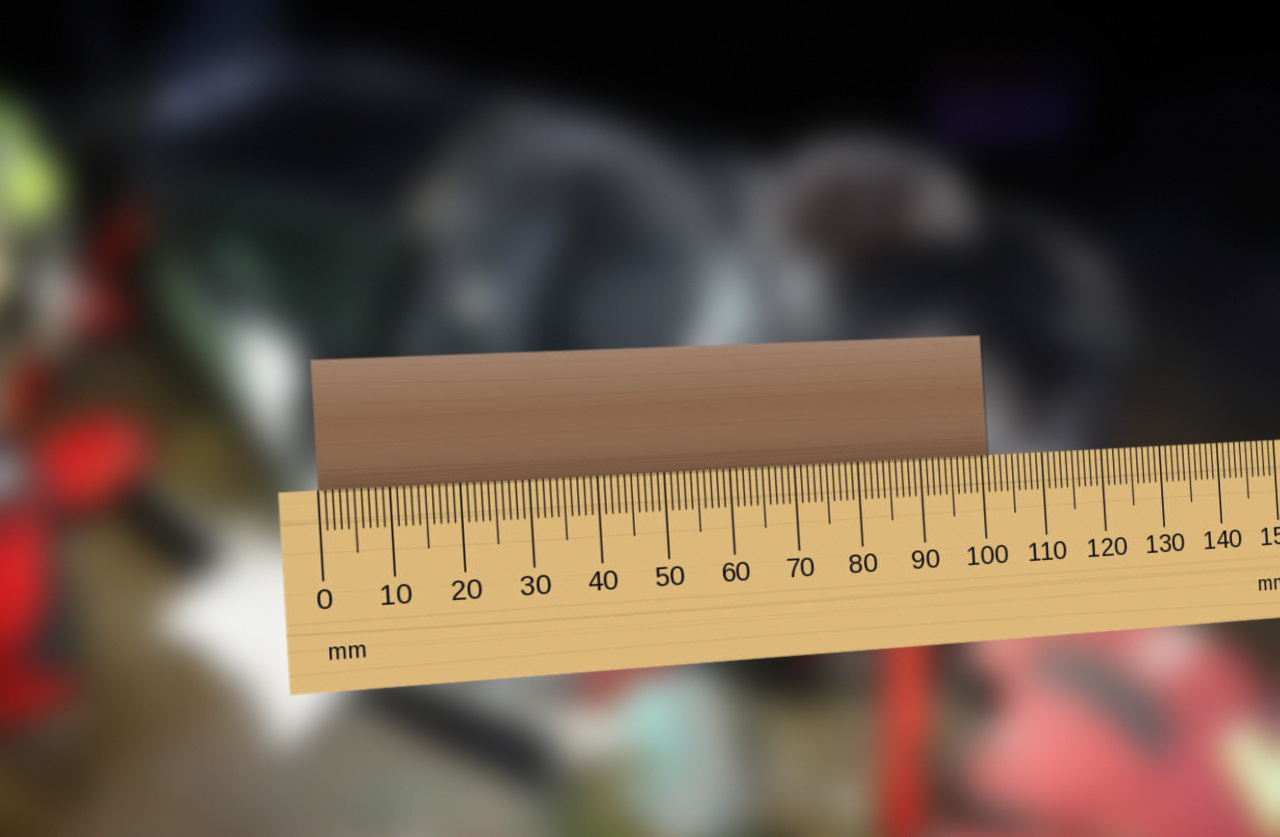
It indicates 101 mm
